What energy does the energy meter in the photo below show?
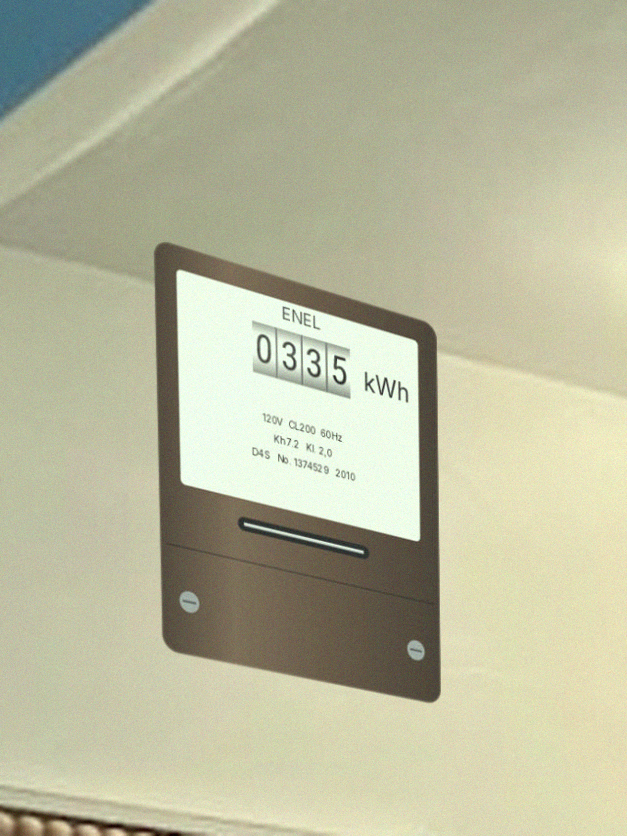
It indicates 335 kWh
